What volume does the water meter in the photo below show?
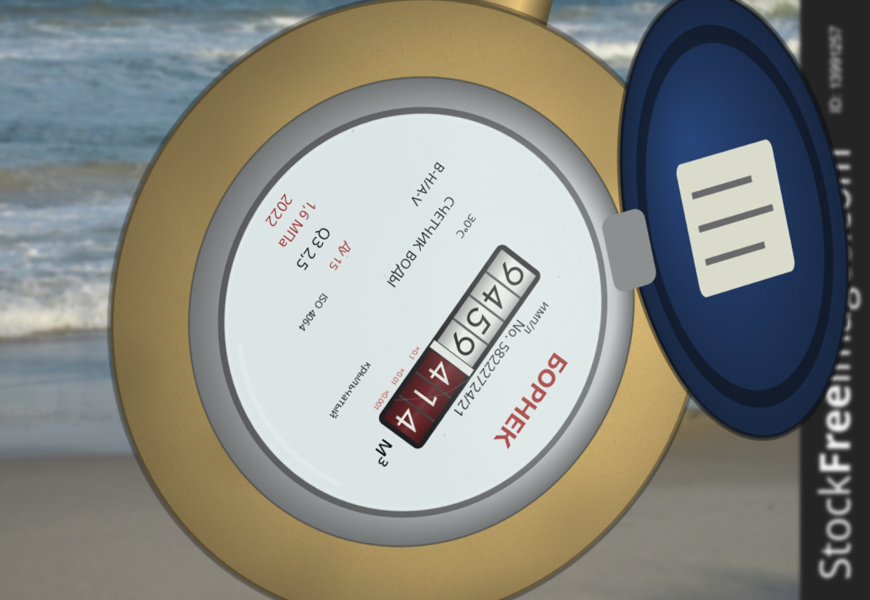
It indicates 9459.414 m³
